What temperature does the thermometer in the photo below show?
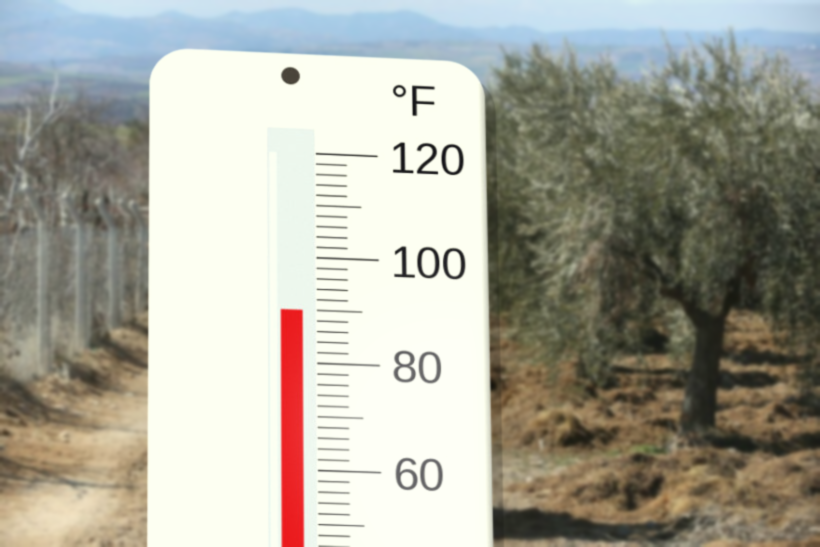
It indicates 90 °F
